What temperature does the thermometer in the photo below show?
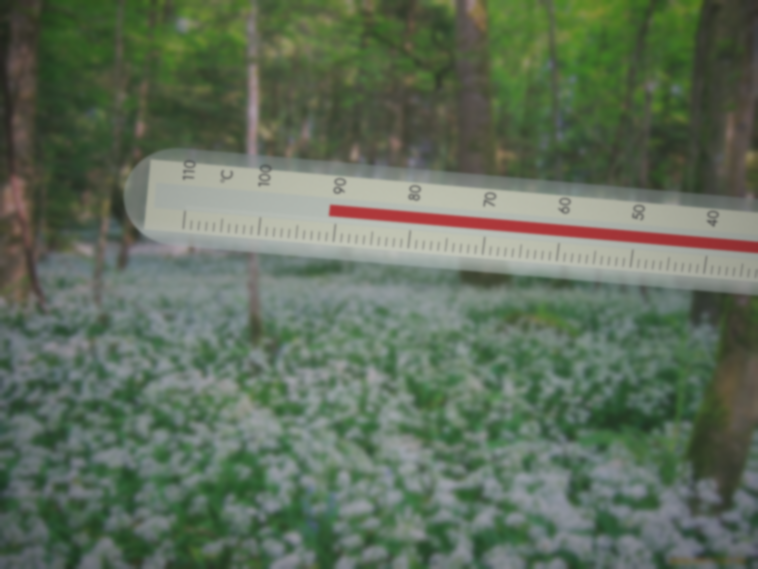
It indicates 91 °C
